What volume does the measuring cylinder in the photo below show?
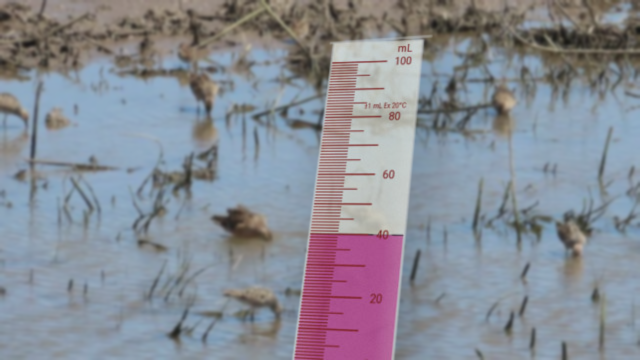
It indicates 40 mL
